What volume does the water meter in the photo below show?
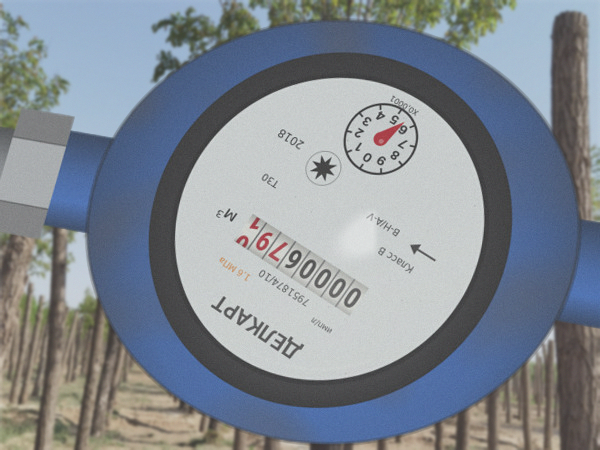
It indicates 6.7905 m³
